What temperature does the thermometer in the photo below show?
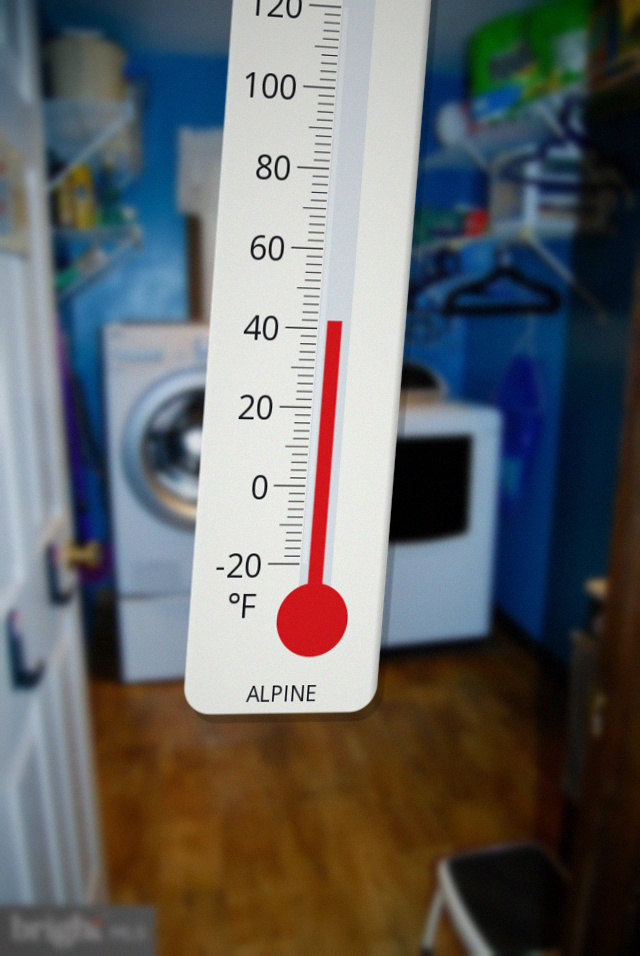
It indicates 42 °F
